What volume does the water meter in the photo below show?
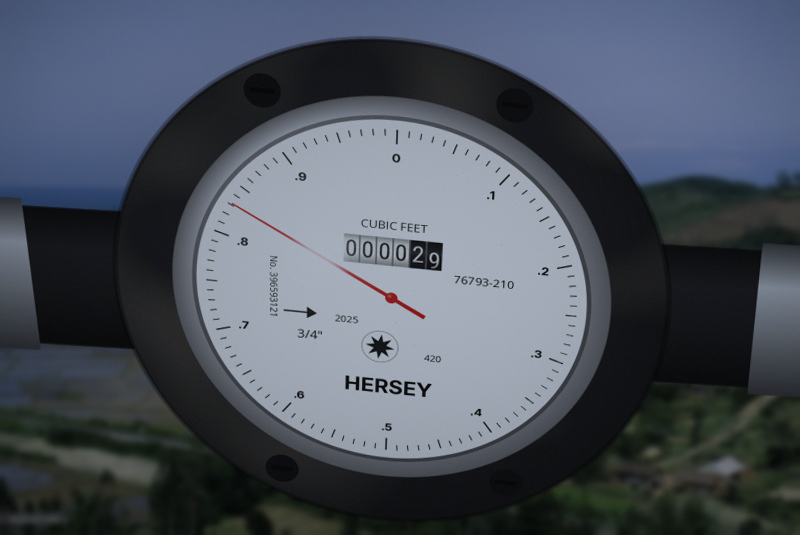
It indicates 28.83 ft³
